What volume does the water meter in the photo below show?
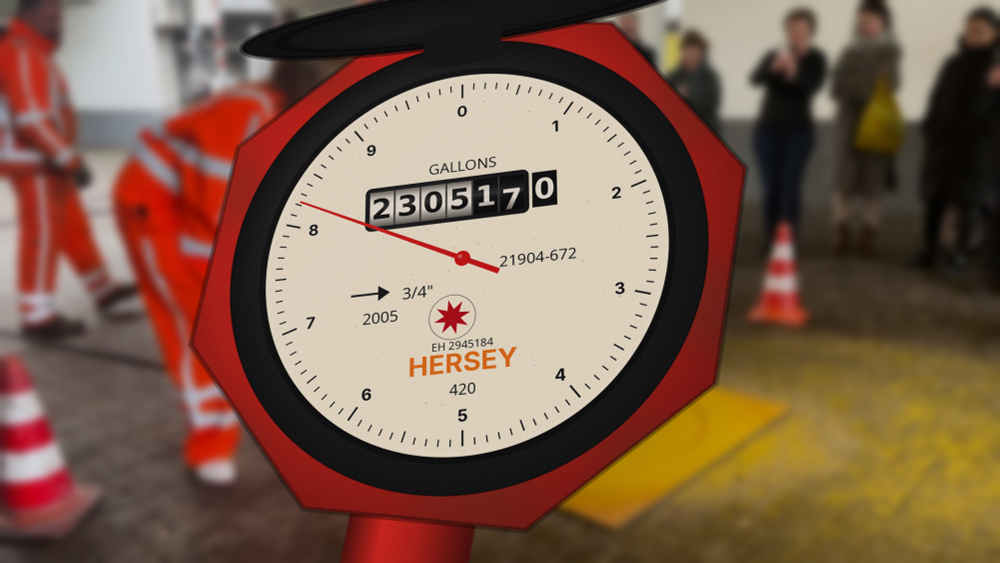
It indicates 2305168.2 gal
